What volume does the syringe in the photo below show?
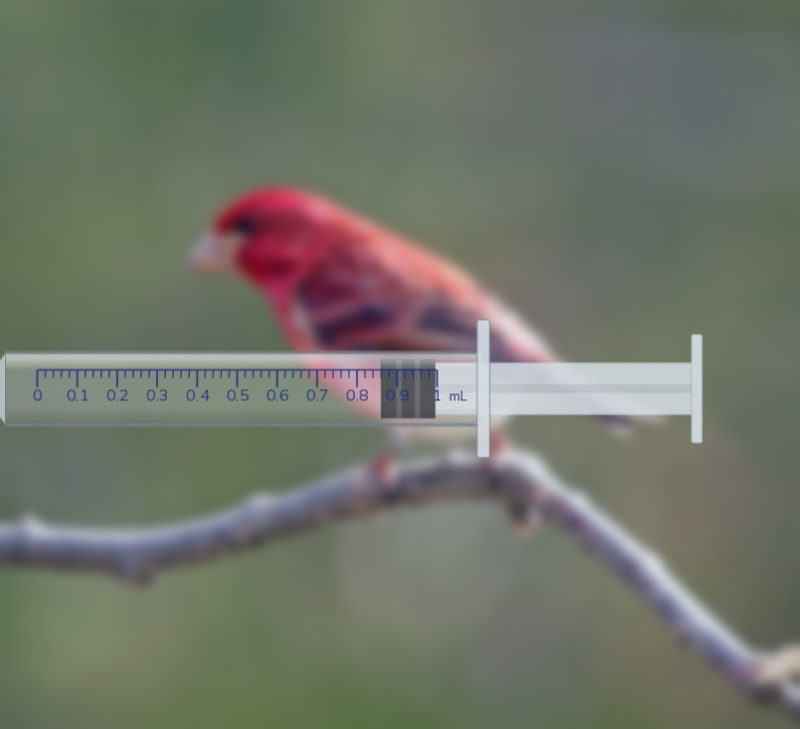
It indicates 0.86 mL
